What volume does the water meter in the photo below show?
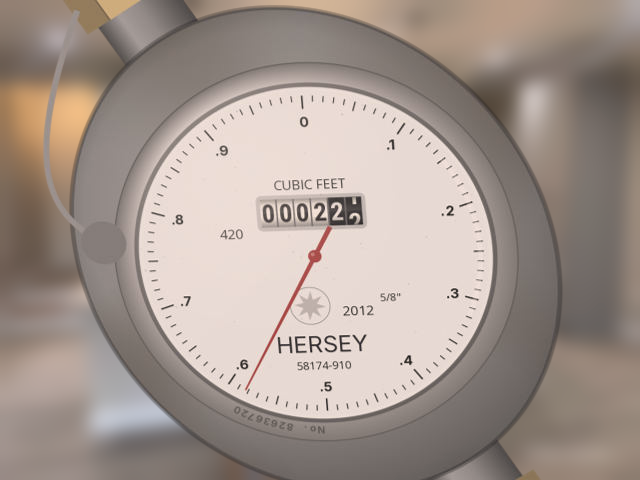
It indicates 221.58 ft³
